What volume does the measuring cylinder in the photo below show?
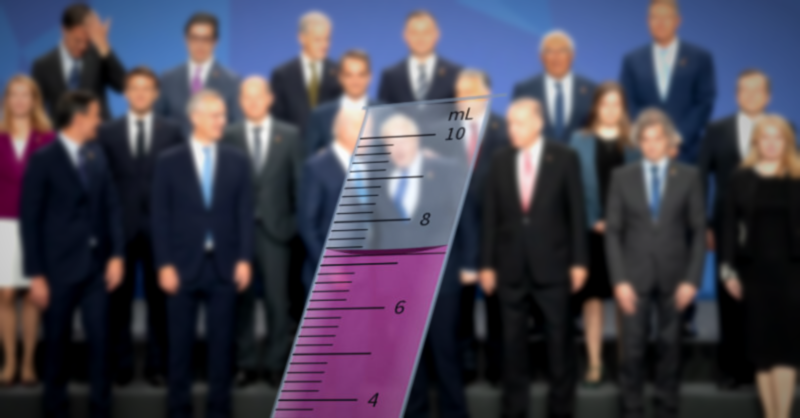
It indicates 7.2 mL
